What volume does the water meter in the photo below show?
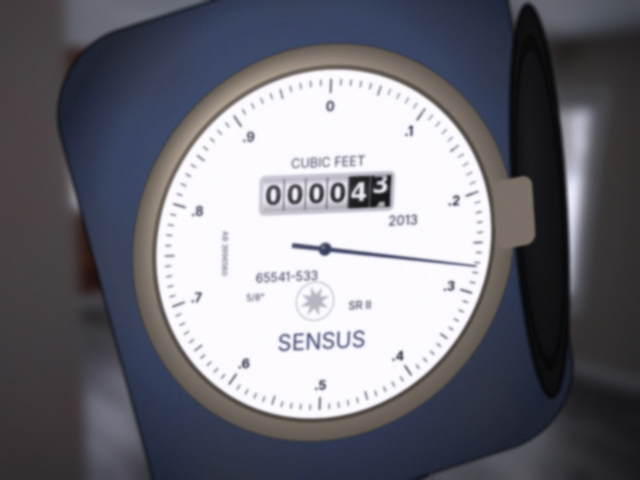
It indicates 43.27 ft³
